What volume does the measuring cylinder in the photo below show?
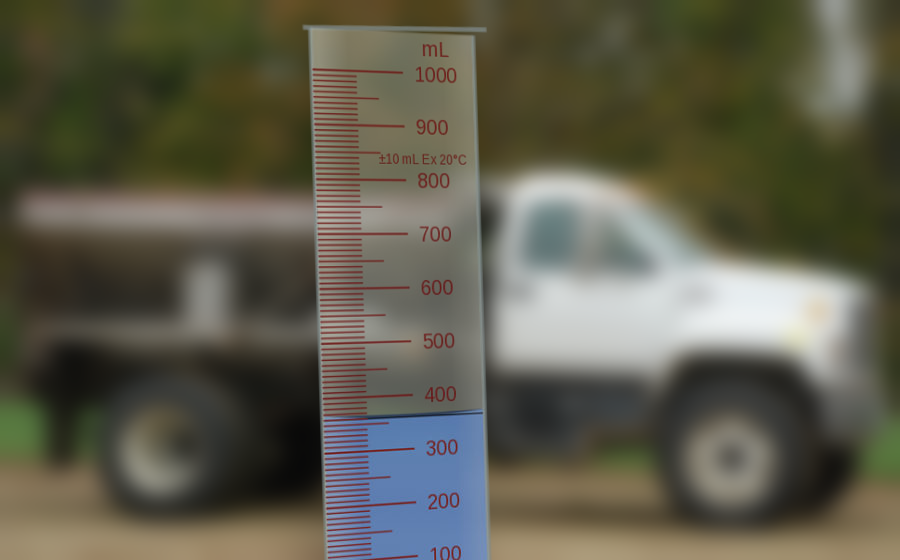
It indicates 360 mL
